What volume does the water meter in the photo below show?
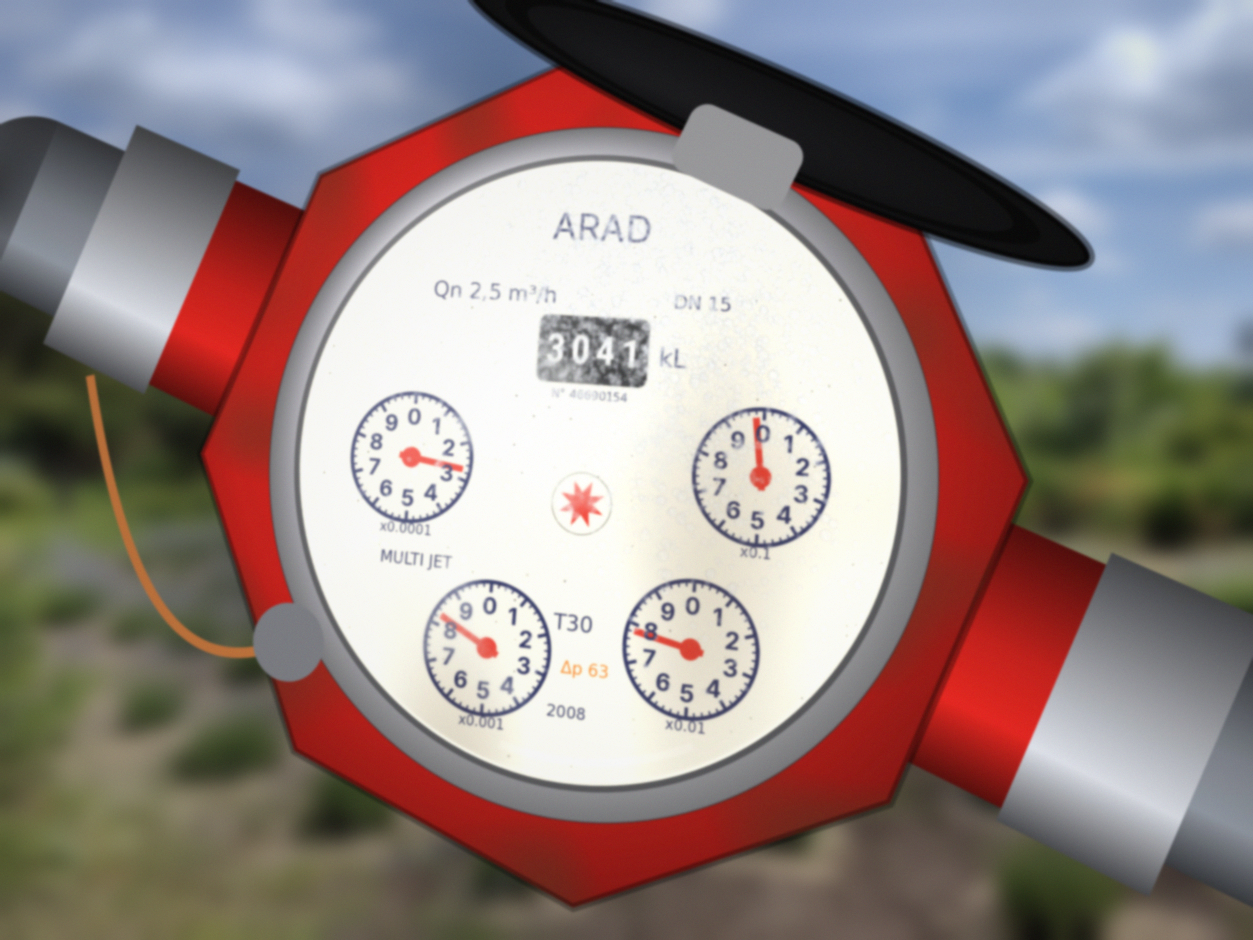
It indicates 3040.9782 kL
